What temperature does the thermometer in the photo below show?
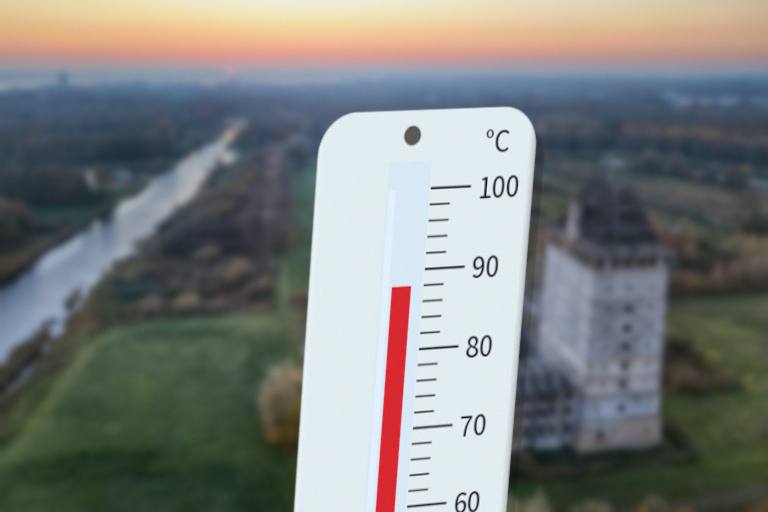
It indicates 88 °C
